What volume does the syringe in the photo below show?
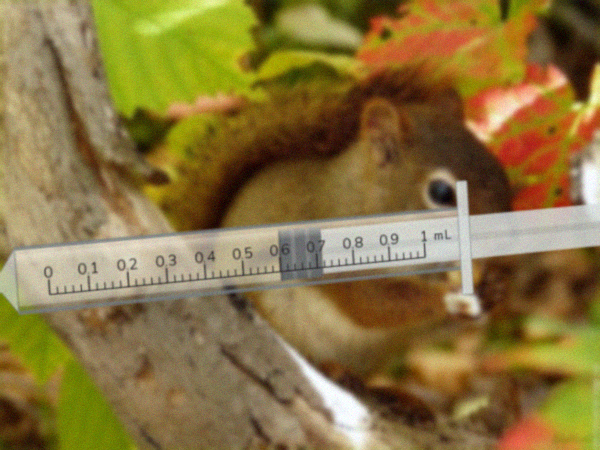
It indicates 0.6 mL
